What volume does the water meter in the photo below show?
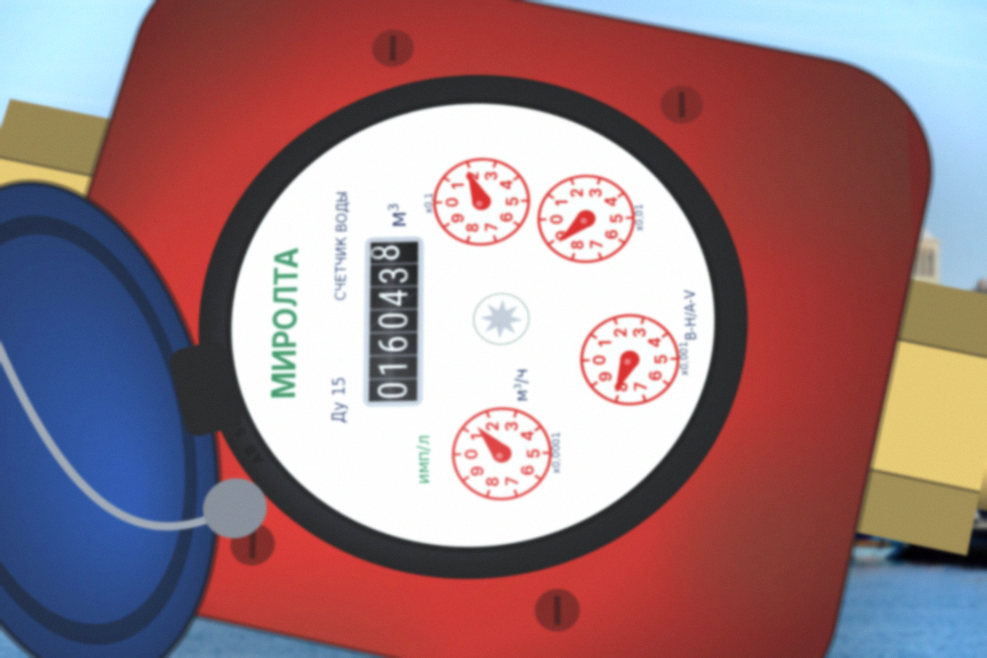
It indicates 160438.1881 m³
